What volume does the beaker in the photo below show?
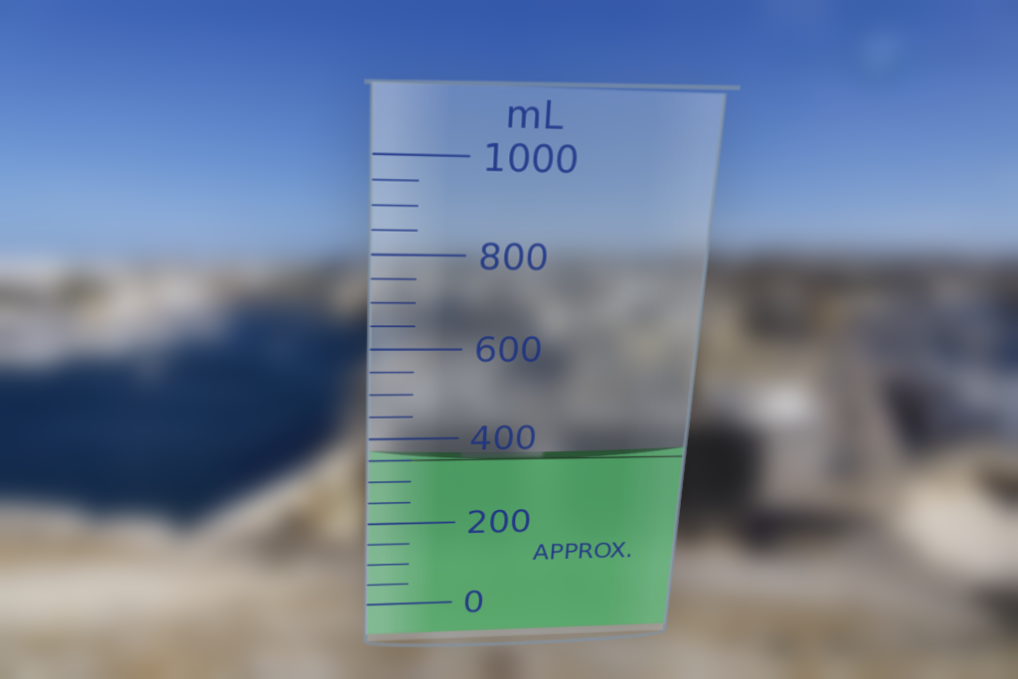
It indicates 350 mL
